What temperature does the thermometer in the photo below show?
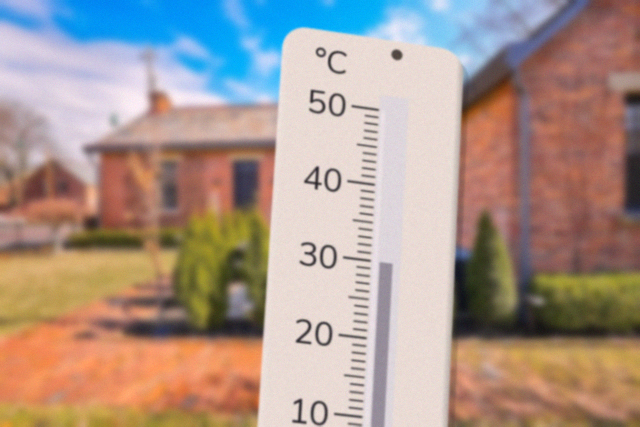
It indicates 30 °C
